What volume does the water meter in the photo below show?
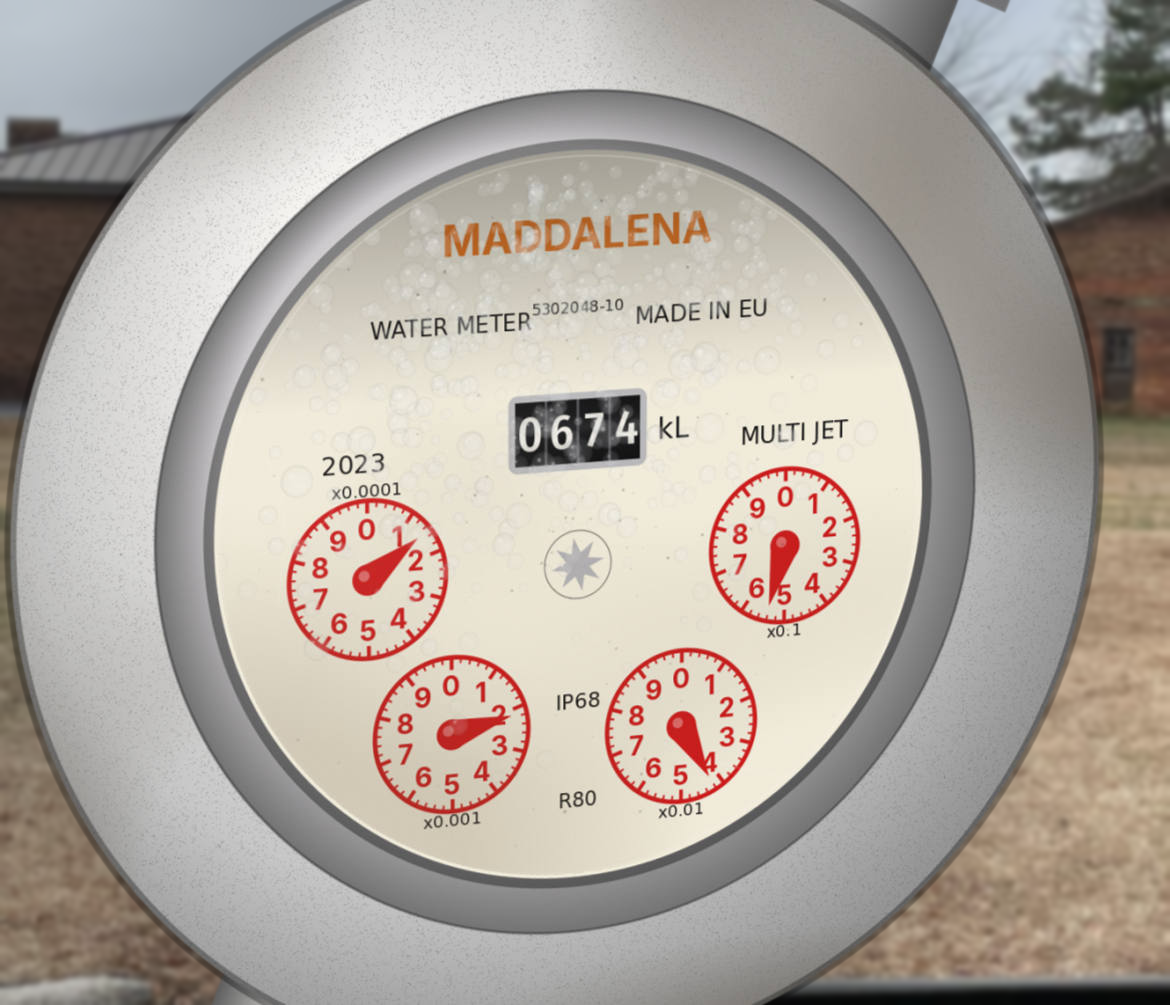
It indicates 674.5421 kL
